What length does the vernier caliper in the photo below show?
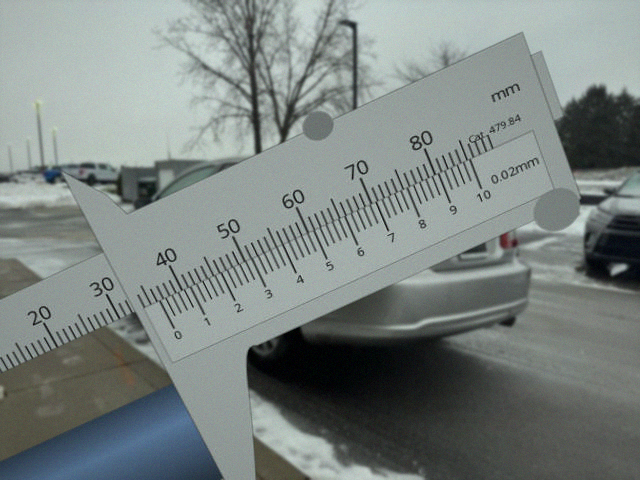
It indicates 36.4 mm
